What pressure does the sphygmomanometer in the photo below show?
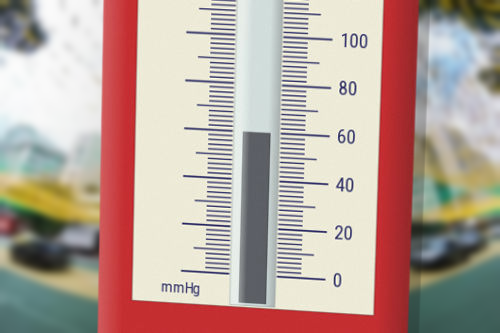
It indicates 60 mmHg
